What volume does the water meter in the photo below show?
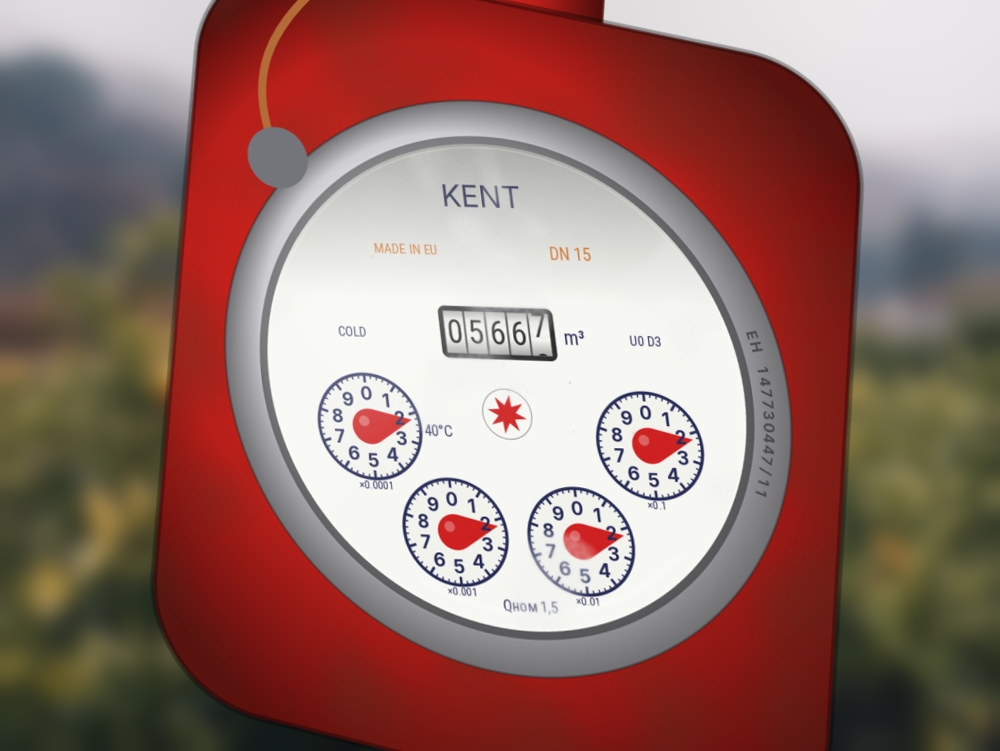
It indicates 5667.2222 m³
